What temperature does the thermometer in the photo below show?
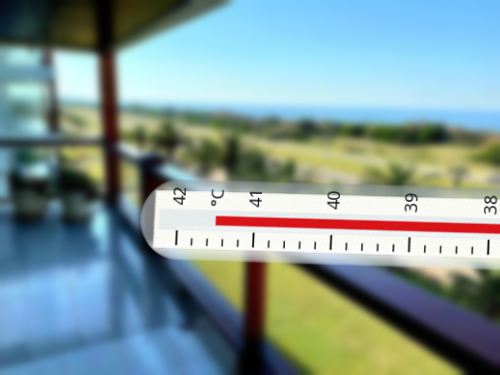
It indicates 41.5 °C
